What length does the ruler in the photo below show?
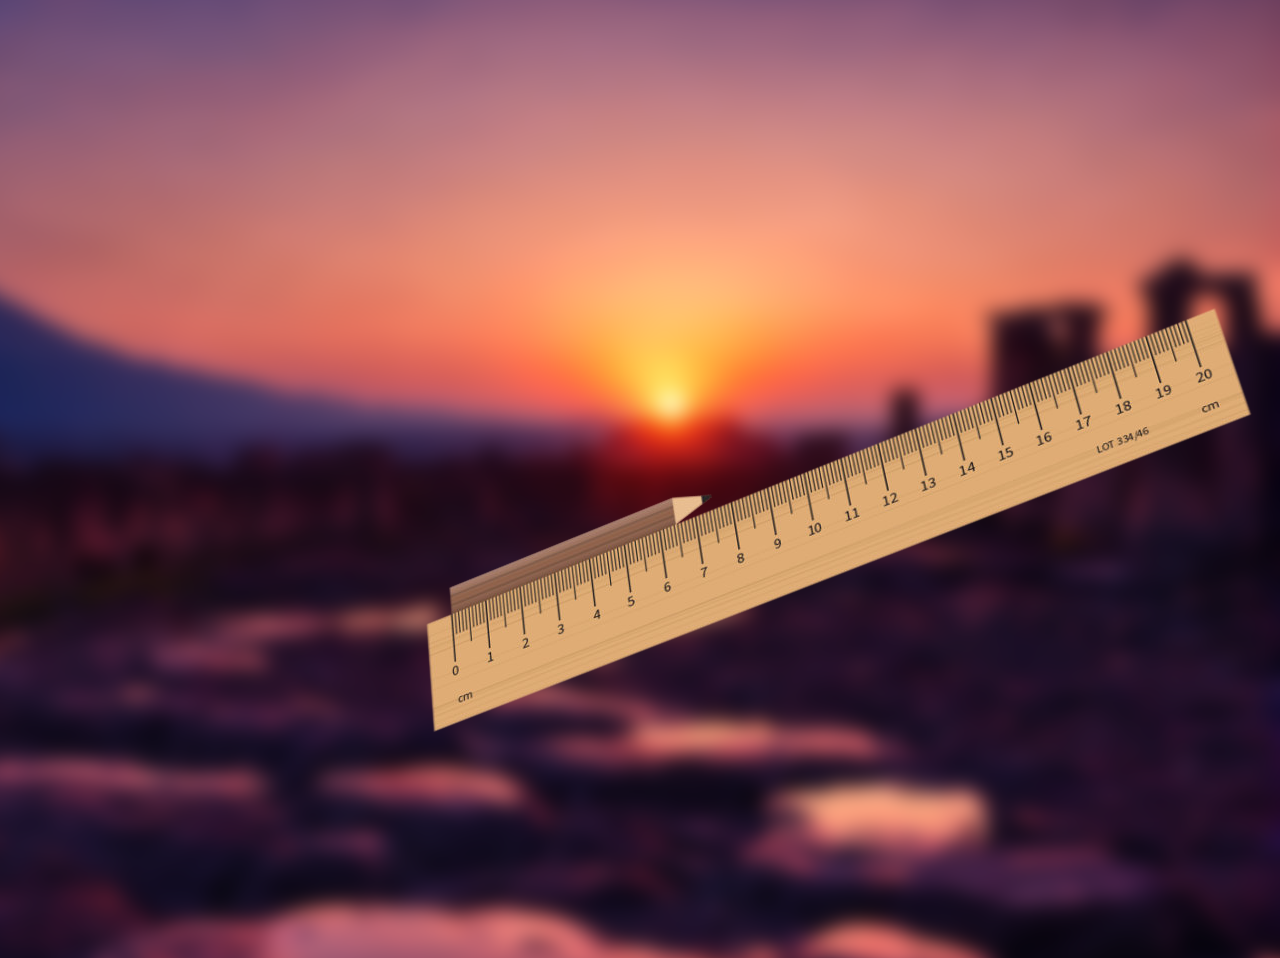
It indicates 7.5 cm
